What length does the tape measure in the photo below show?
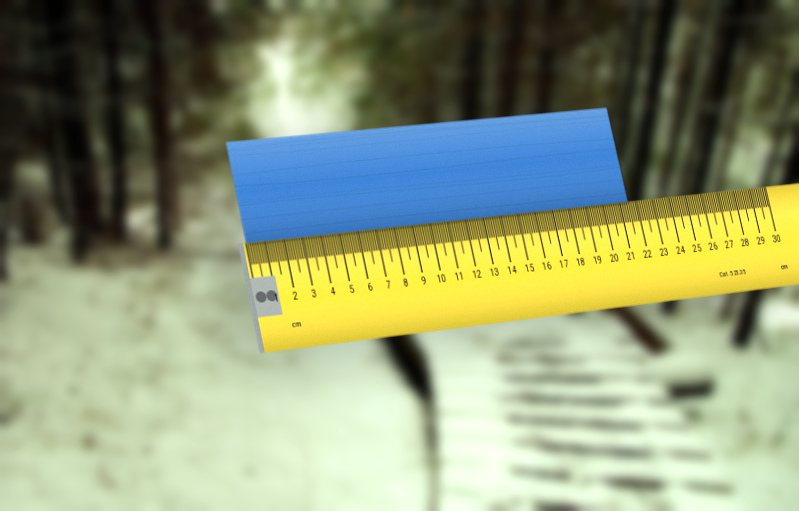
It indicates 21.5 cm
